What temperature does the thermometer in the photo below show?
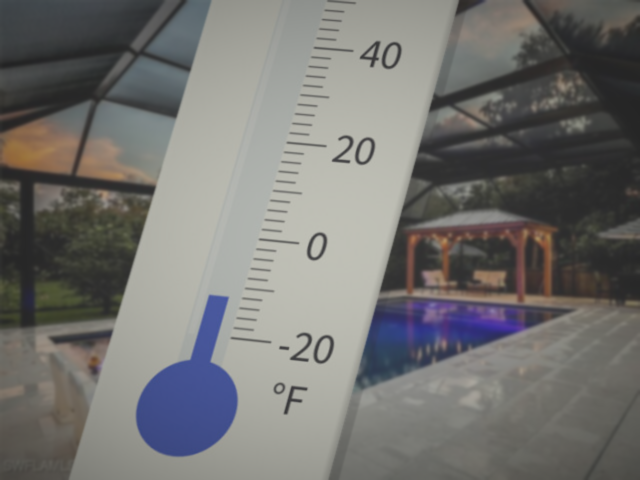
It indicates -12 °F
